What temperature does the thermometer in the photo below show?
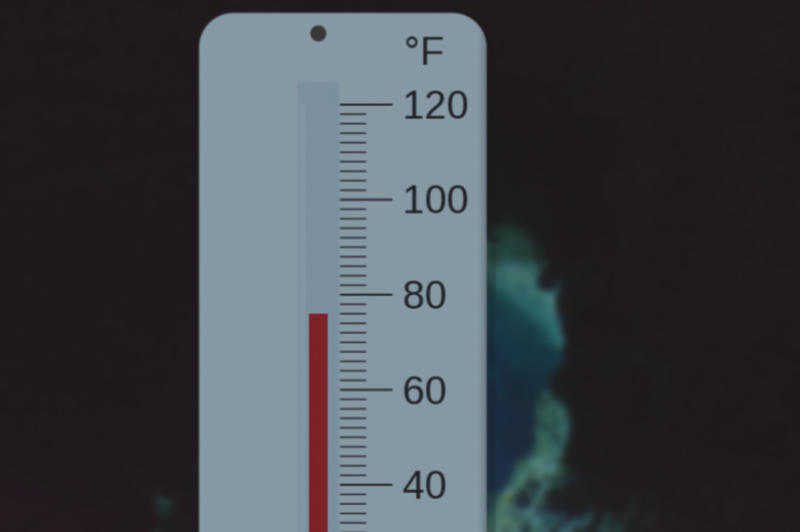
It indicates 76 °F
